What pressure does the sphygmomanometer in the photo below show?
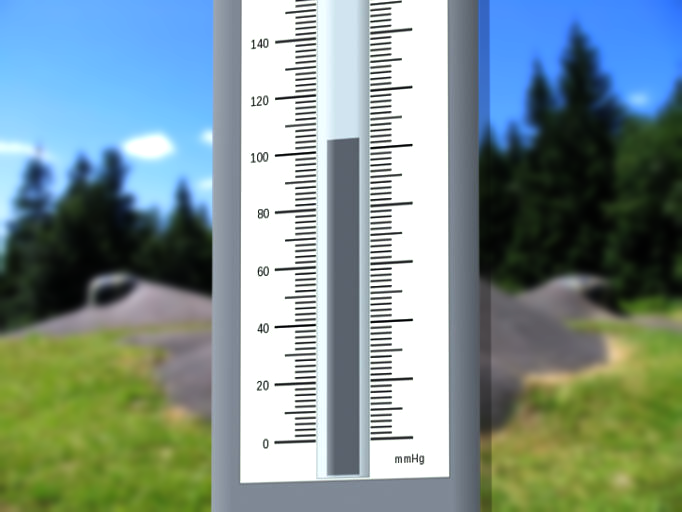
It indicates 104 mmHg
